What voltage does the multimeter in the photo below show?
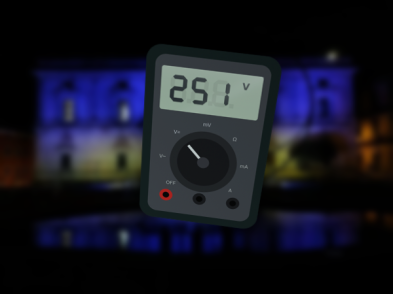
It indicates 251 V
